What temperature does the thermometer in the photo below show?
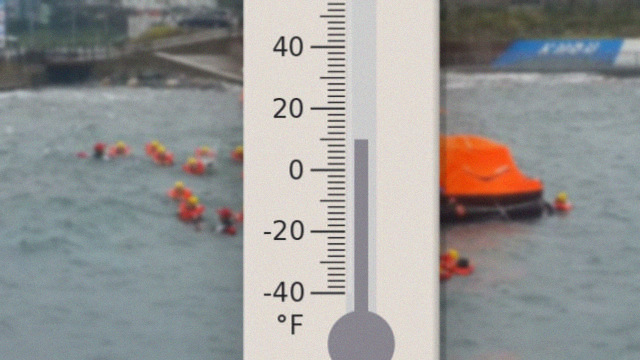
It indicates 10 °F
